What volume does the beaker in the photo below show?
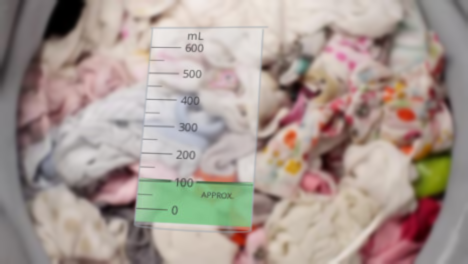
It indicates 100 mL
